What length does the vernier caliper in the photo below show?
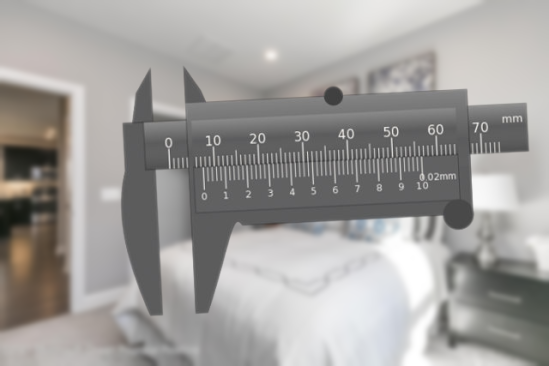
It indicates 7.5 mm
